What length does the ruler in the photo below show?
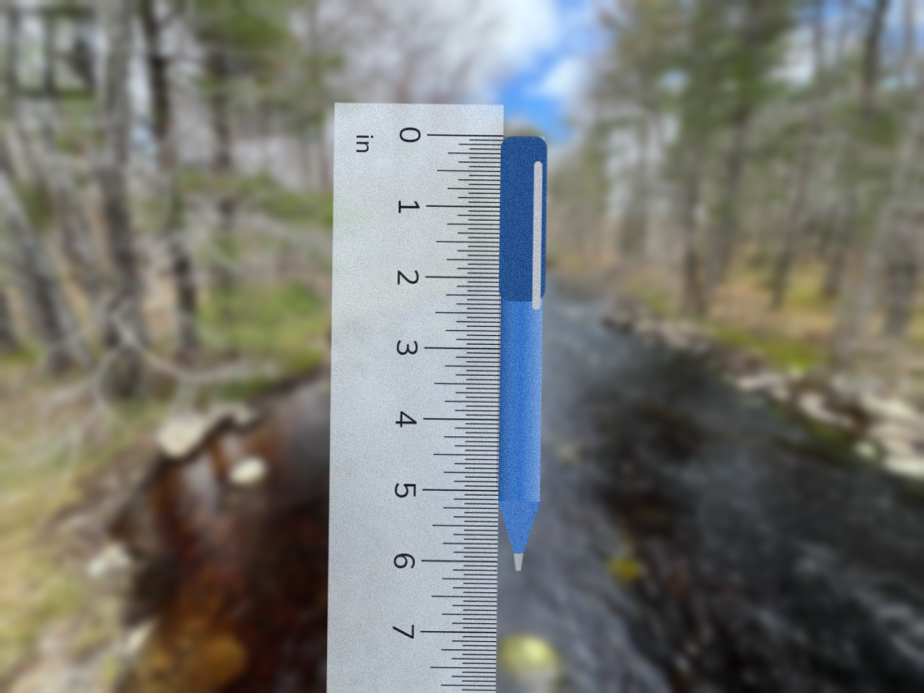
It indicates 6.125 in
